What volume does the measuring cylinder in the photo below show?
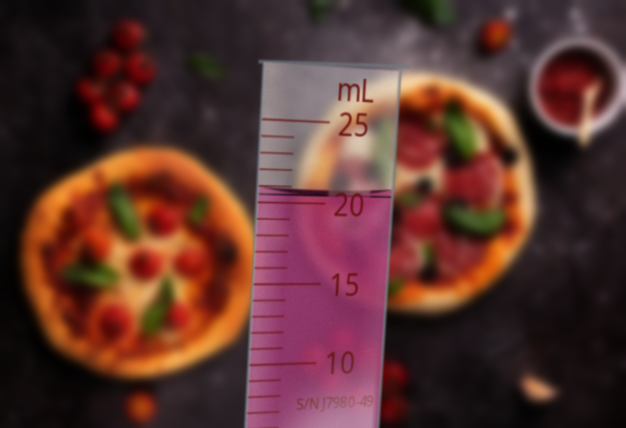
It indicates 20.5 mL
